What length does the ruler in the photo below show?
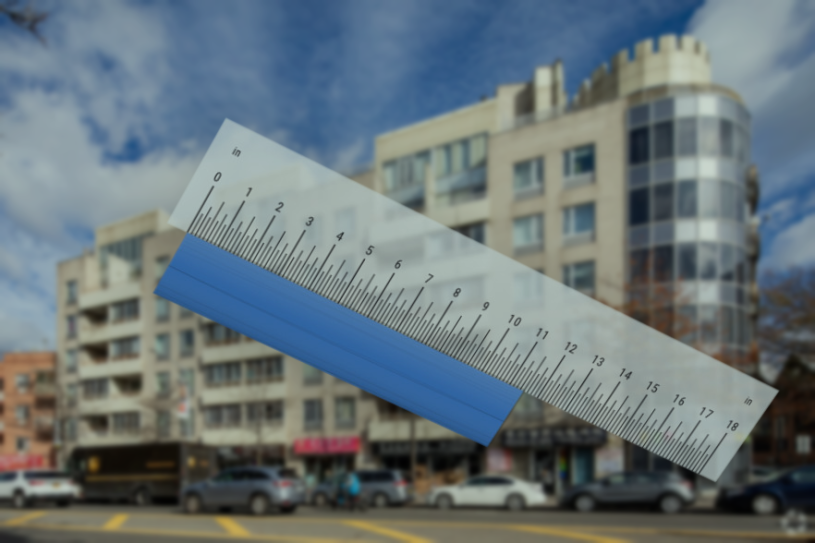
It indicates 11.5 in
